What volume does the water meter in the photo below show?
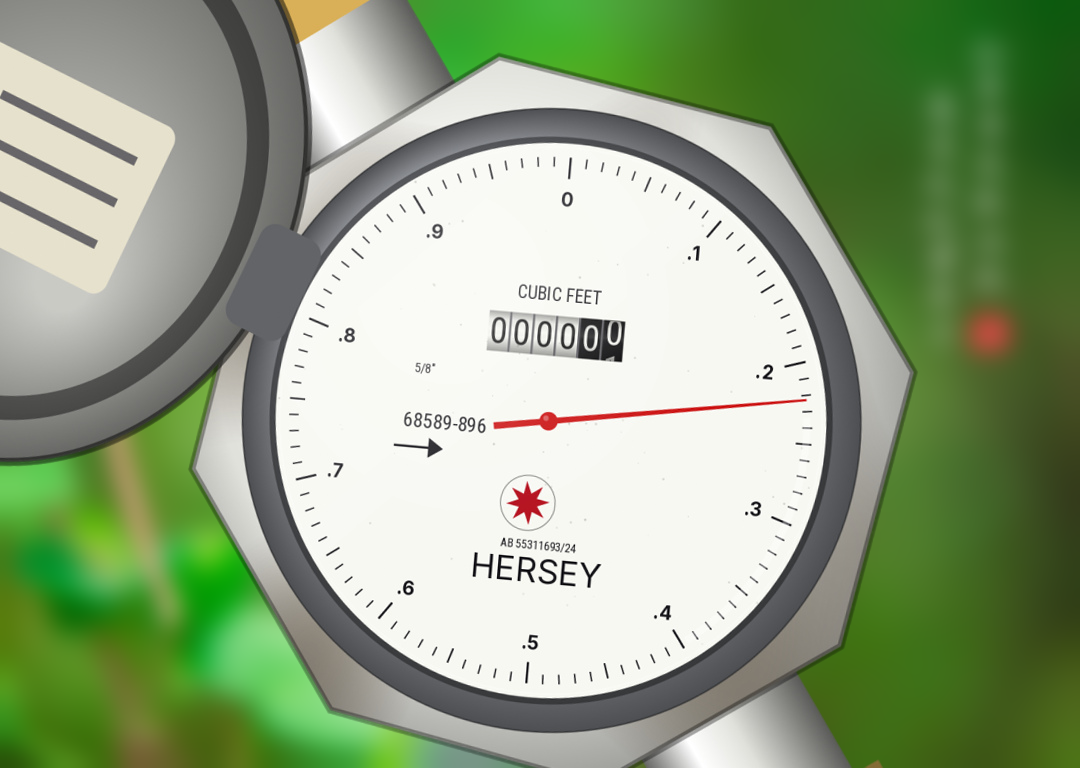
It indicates 0.22 ft³
